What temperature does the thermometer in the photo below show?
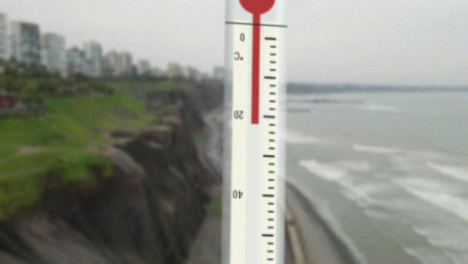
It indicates 22 °C
